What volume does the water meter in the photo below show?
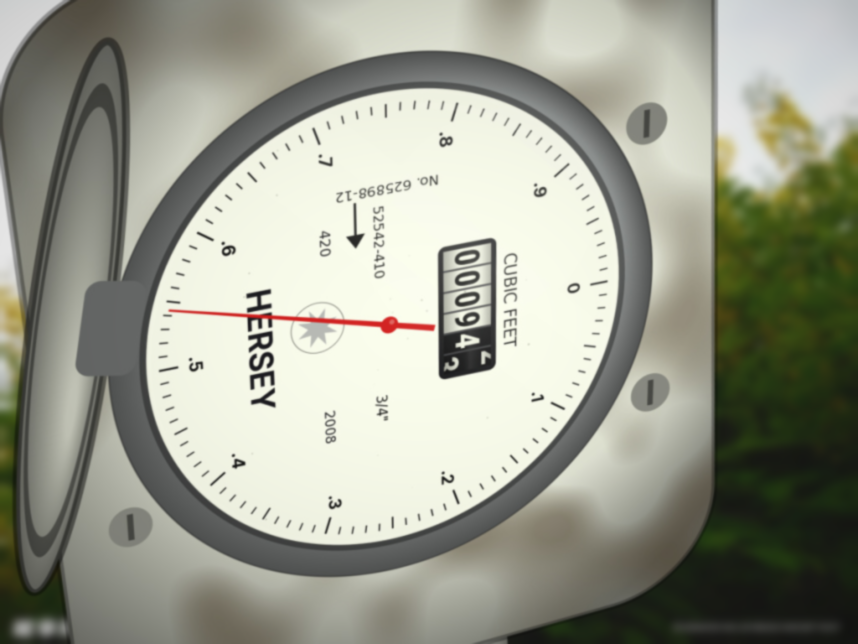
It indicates 942.54 ft³
